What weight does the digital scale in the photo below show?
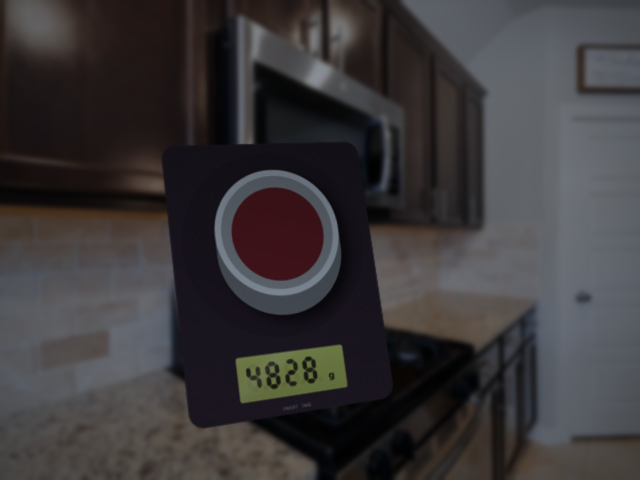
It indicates 4828 g
